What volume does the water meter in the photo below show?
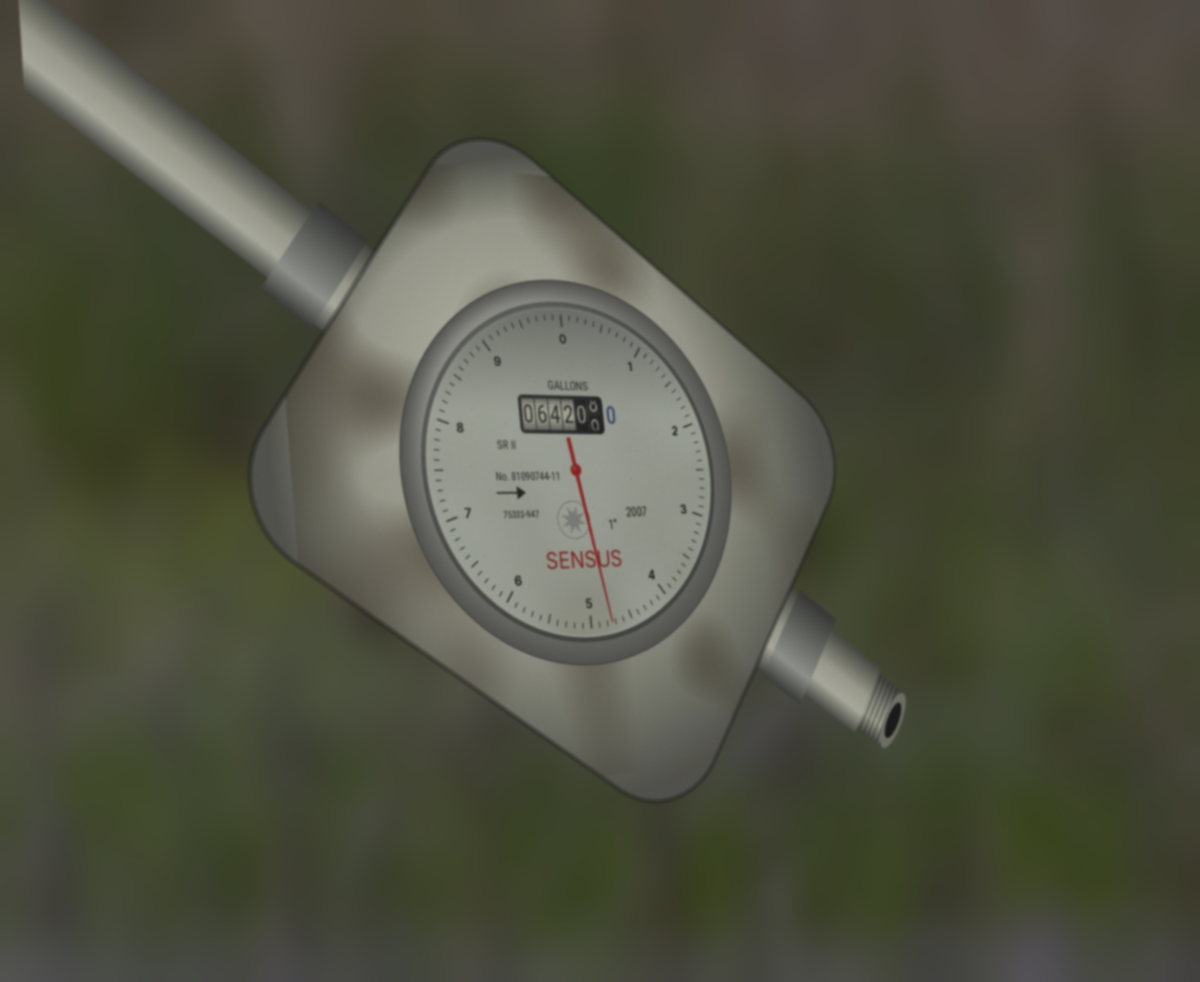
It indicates 642084.7 gal
